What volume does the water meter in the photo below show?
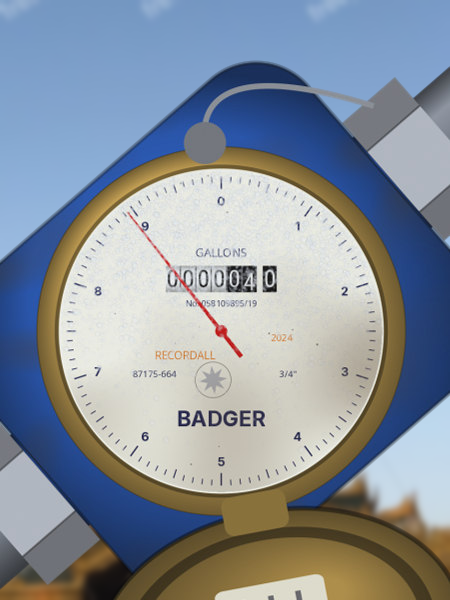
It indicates 38.9 gal
